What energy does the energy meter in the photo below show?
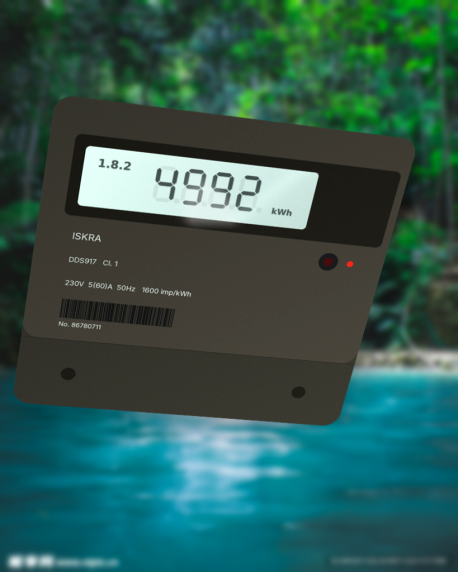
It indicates 4992 kWh
